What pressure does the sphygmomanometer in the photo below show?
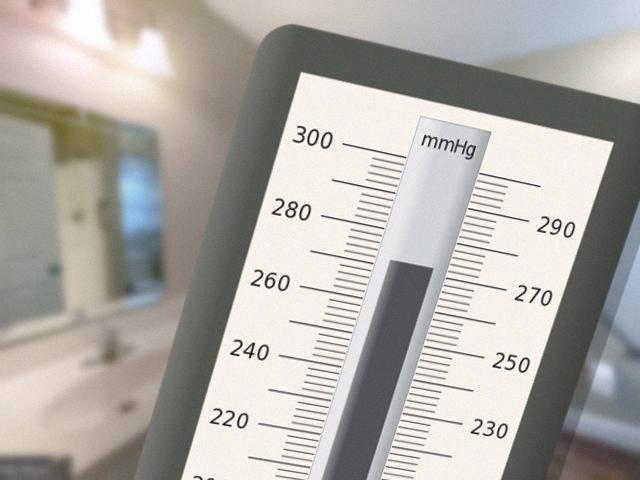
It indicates 272 mmHg
